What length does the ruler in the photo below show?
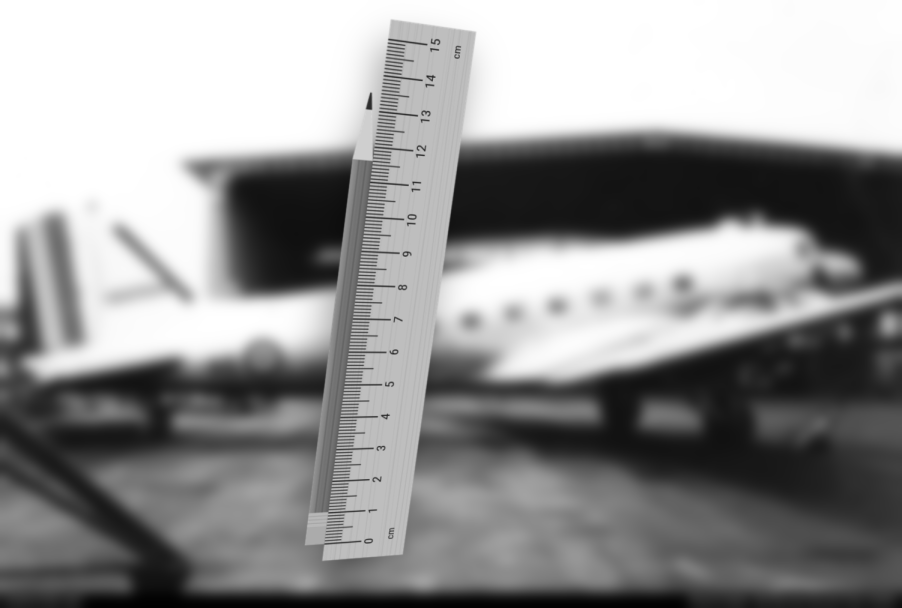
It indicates 13.5 cm
